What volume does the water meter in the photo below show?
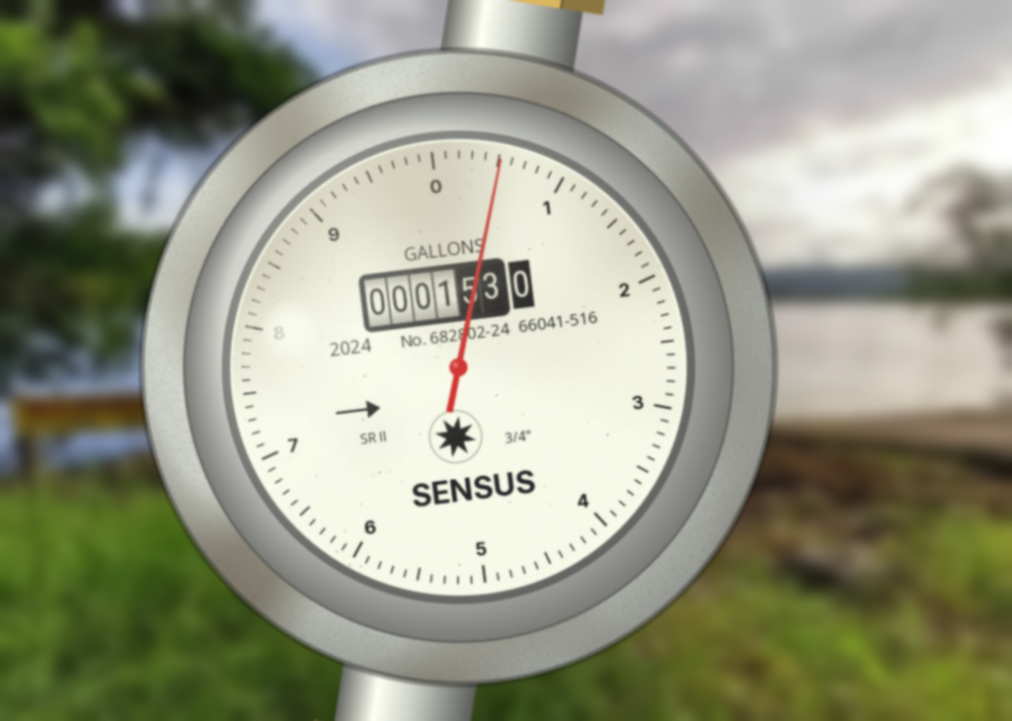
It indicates 1530.5 gal
